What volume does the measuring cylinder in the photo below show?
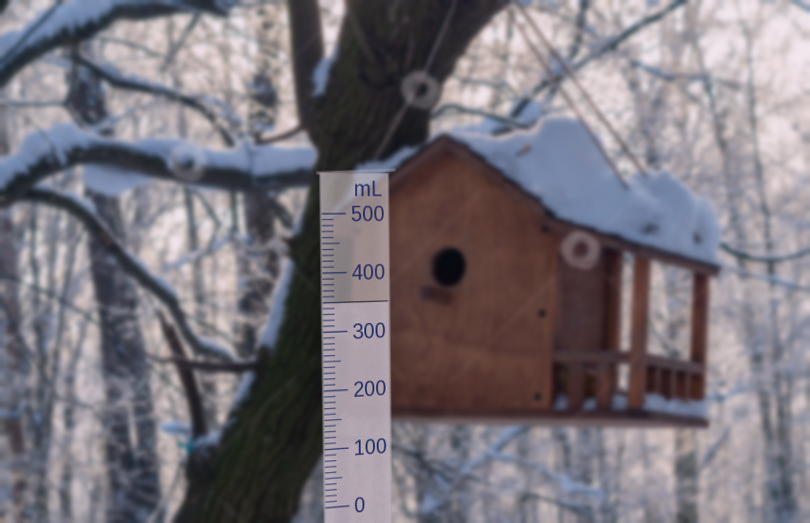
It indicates 350 mL
